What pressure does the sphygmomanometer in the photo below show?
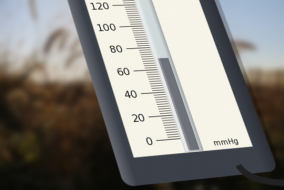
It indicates 70 mmHg
